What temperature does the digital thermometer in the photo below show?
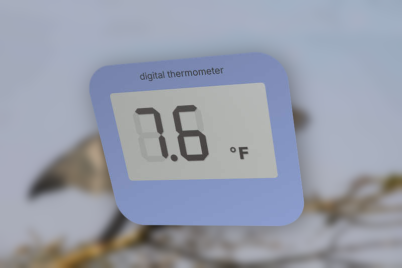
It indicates 7.6 °F
